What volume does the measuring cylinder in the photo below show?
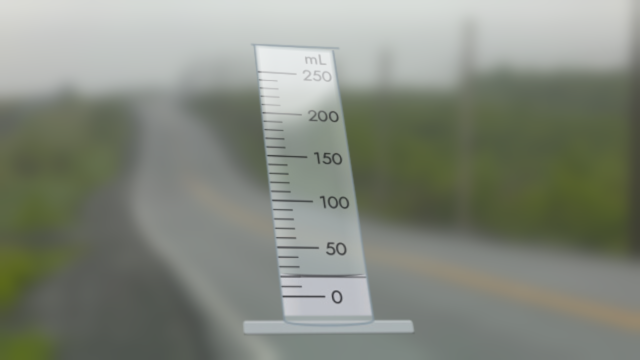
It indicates 20 mL
